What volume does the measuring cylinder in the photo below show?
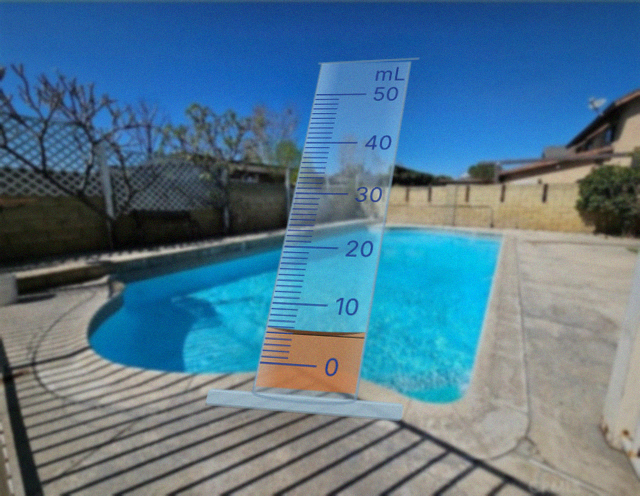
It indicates 5 mL
